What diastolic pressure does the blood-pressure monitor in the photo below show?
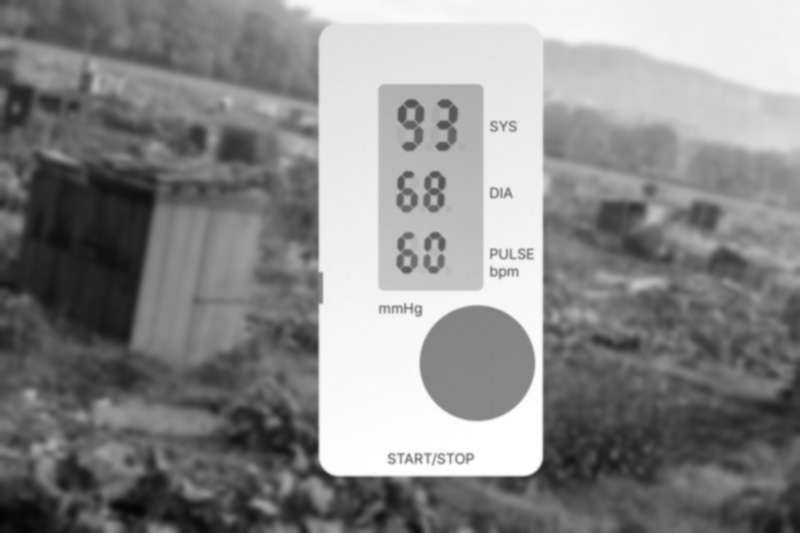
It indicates 68 mmHg
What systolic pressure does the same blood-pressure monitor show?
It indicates 93 mmHg
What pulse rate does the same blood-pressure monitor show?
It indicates 60 bpm
